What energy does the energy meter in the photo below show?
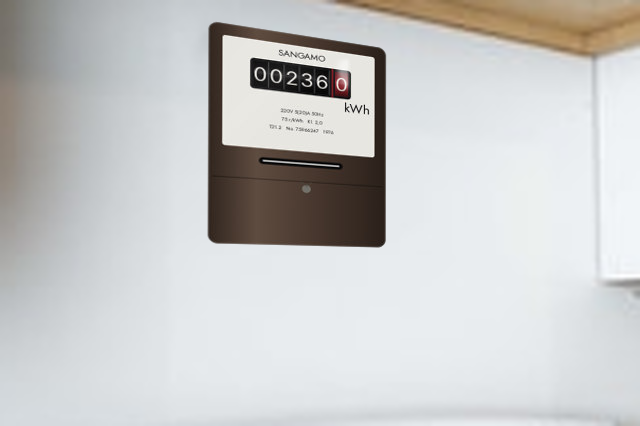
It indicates 236.0 kWh
